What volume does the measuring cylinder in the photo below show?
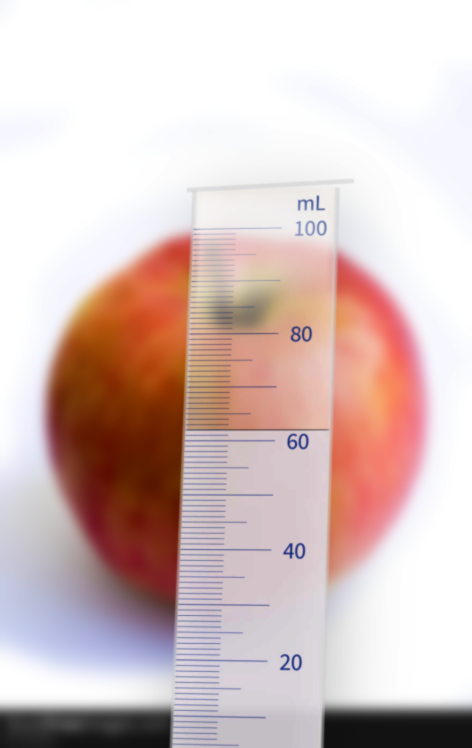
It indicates 62 mL
